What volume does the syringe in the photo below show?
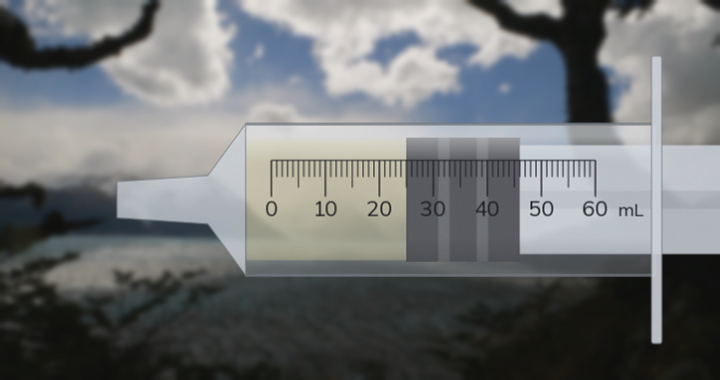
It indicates 25 mL
